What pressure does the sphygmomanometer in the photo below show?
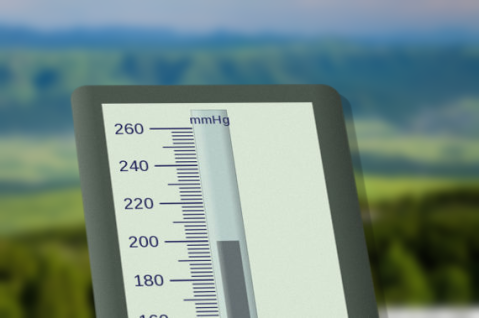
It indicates 200 mmHg
